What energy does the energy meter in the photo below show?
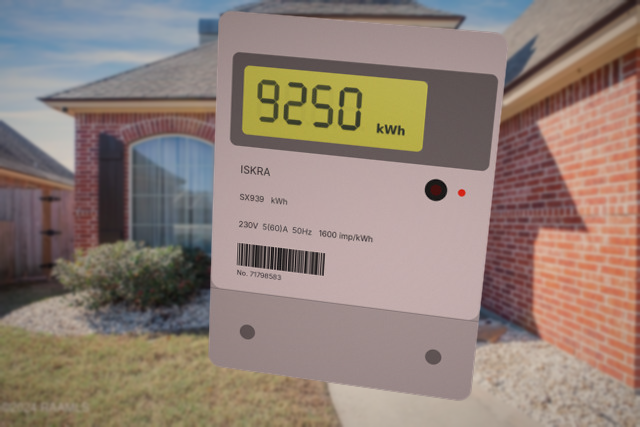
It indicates 9250 kWh
